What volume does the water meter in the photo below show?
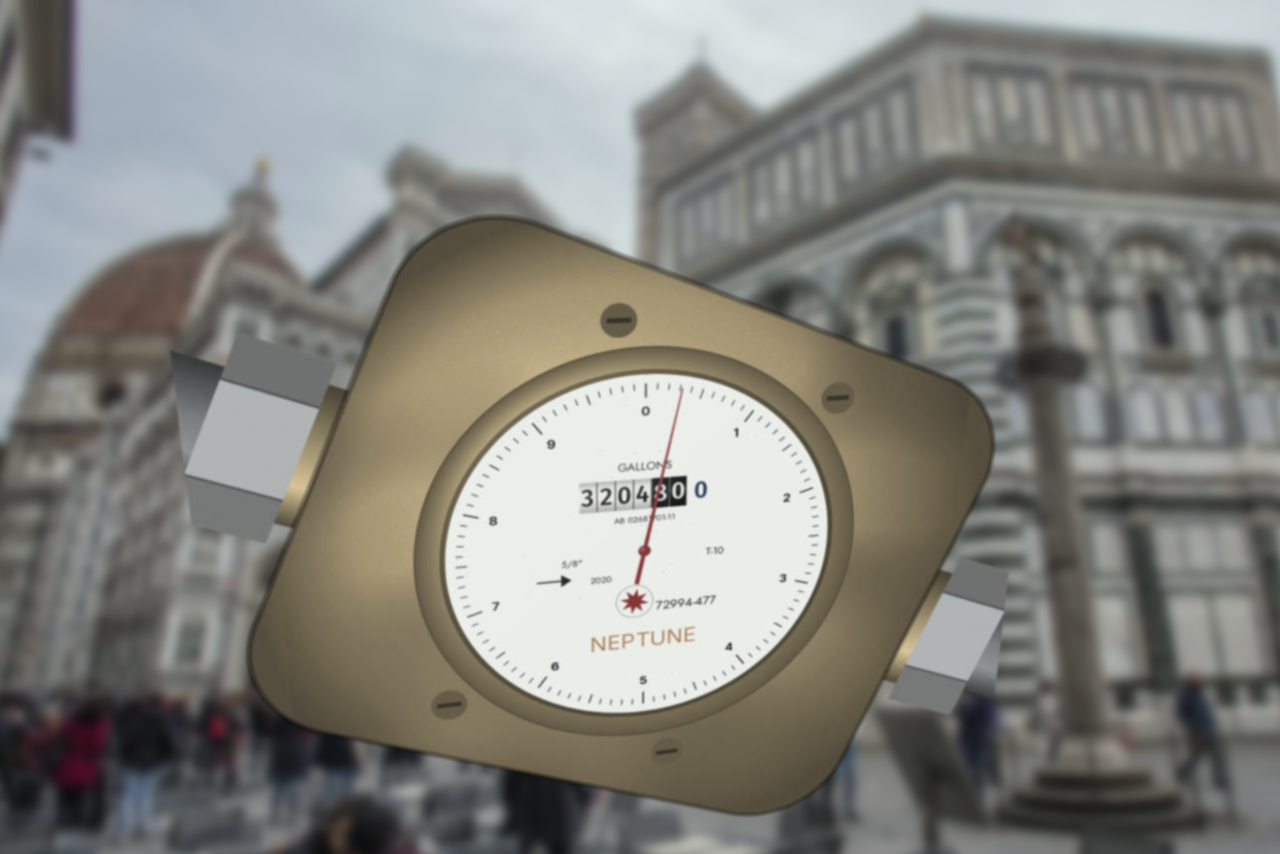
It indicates 3204800.3 gal
